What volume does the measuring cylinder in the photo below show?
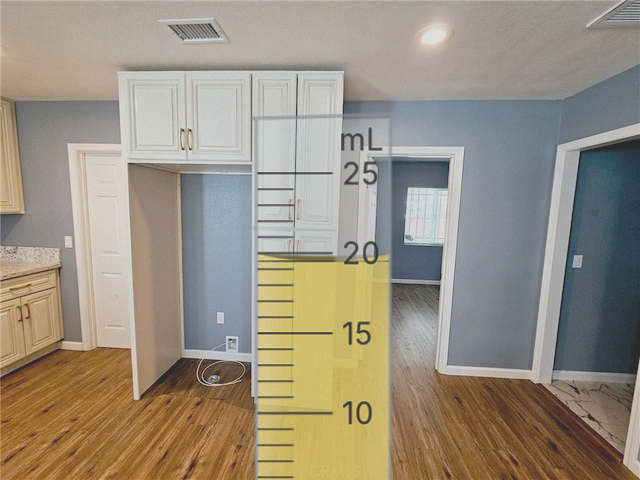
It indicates 19.5 mL
